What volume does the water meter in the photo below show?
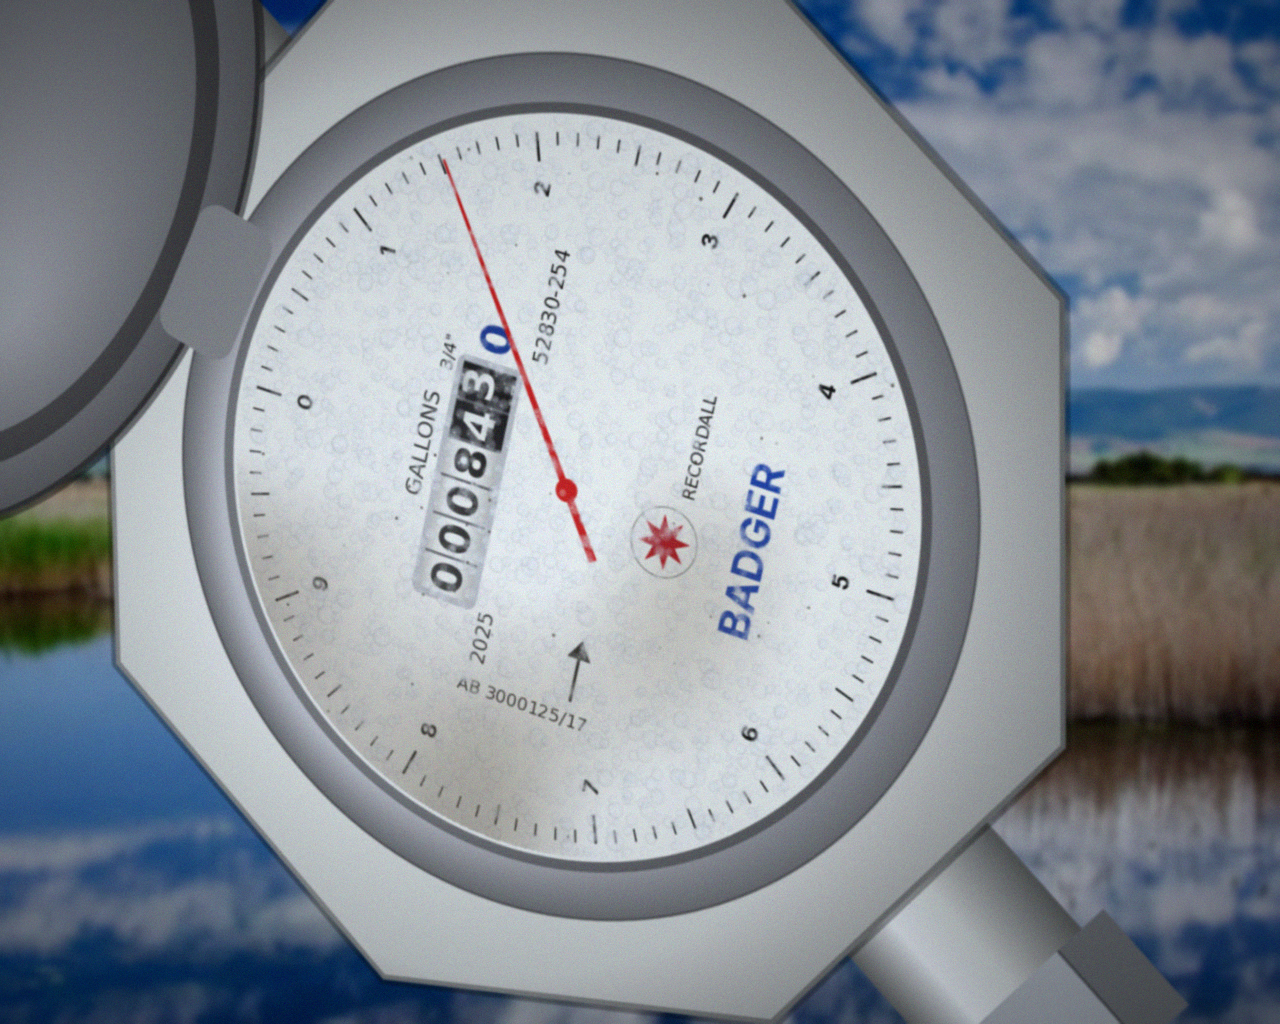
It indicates 8431.5 gal
